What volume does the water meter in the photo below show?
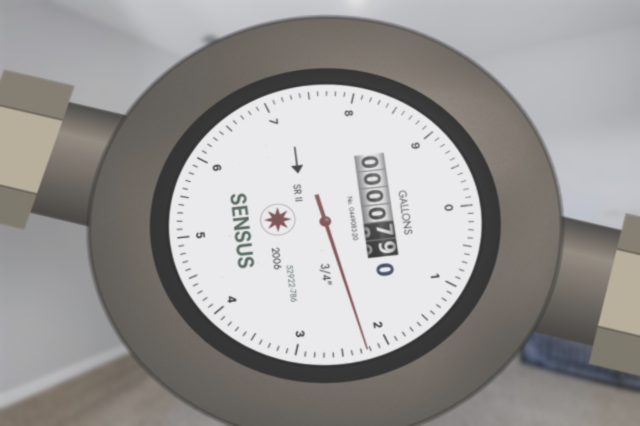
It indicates 792.2 gal
